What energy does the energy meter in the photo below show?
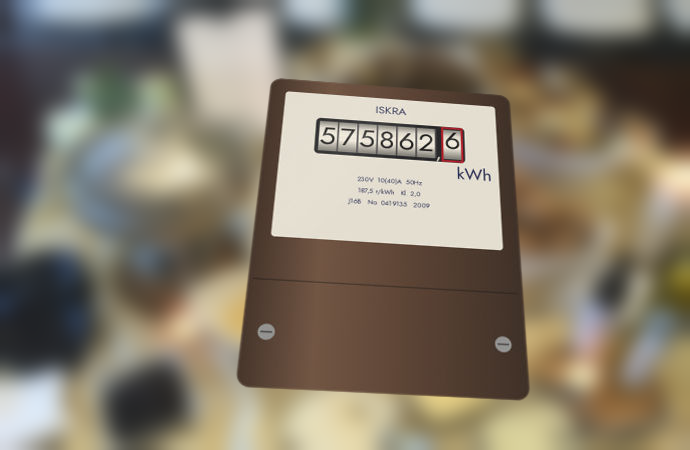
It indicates 575862.6 kWh
